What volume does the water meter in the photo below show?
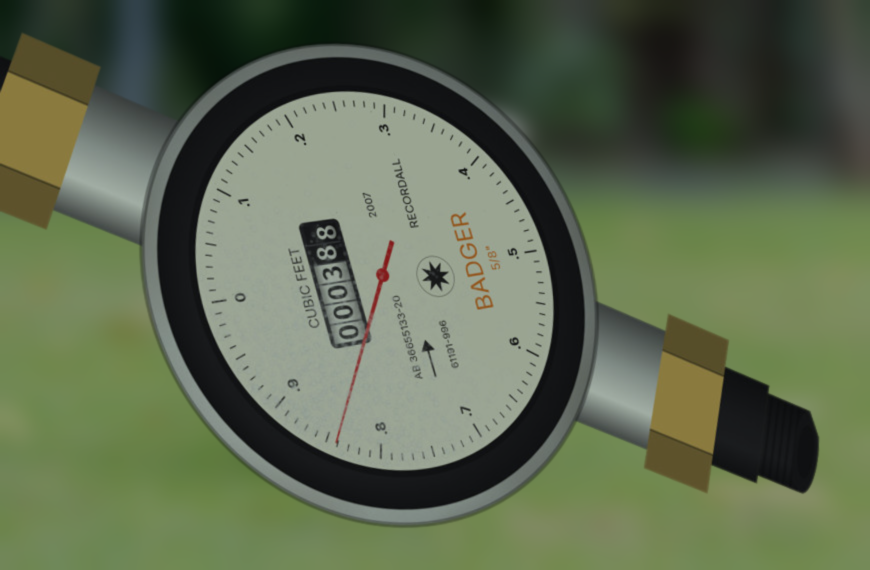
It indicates 387.84 ft³
